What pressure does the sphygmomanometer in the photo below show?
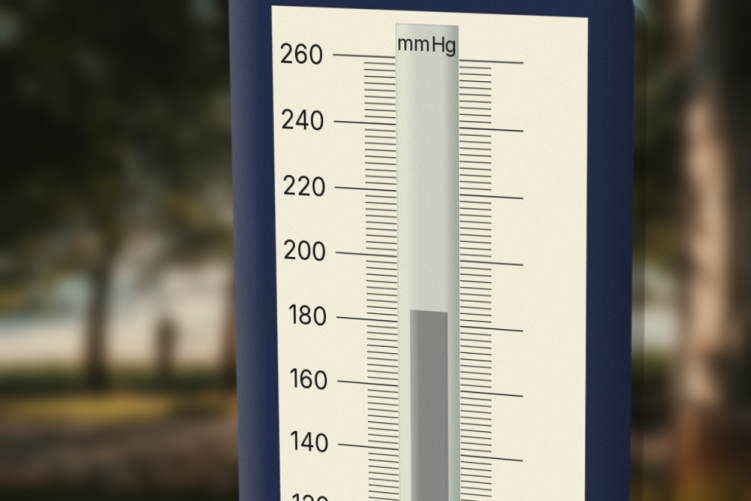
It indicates 184 mmHg
